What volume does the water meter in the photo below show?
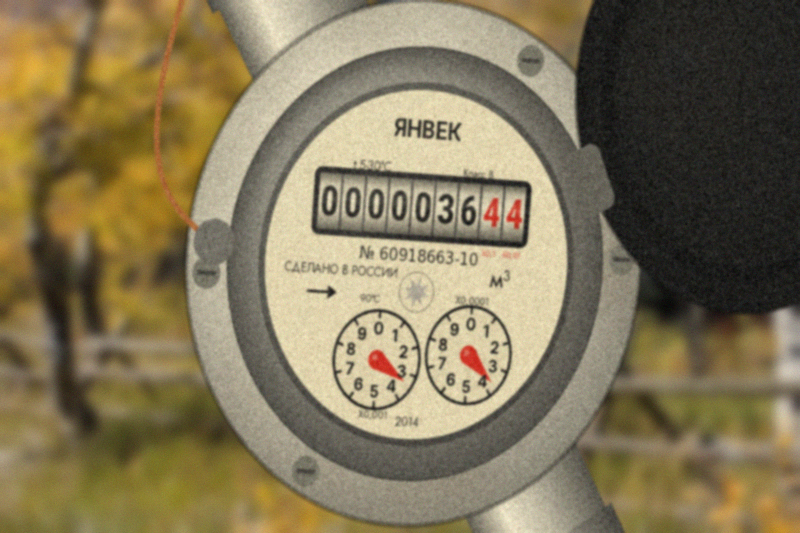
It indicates 36.4433 m³
